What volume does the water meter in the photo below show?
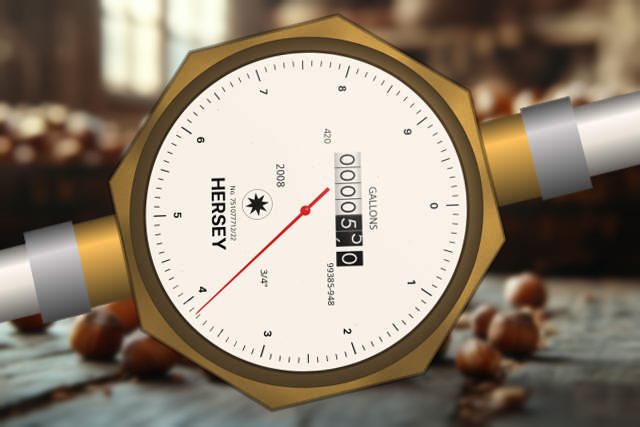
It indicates 553.8 gal
